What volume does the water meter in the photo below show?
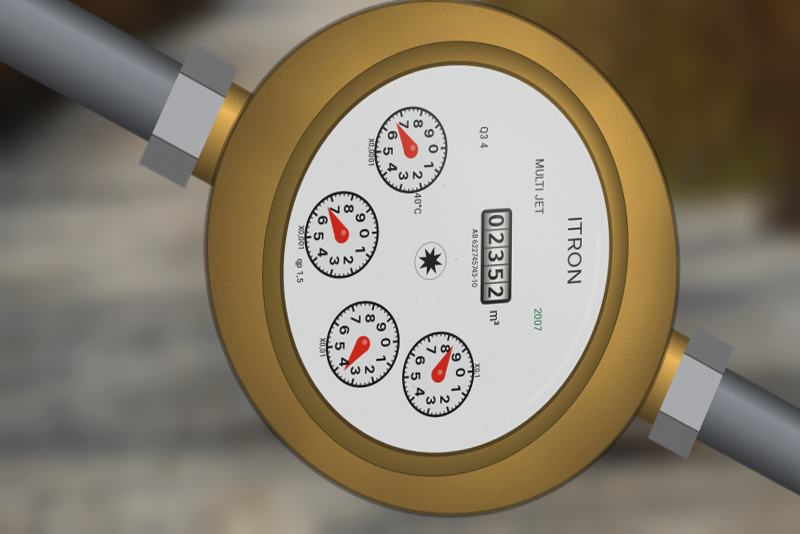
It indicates 2352.8366 m³
